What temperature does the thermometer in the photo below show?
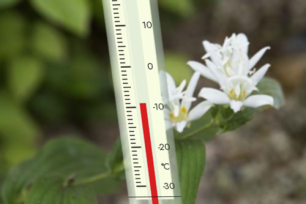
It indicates -9 °C
